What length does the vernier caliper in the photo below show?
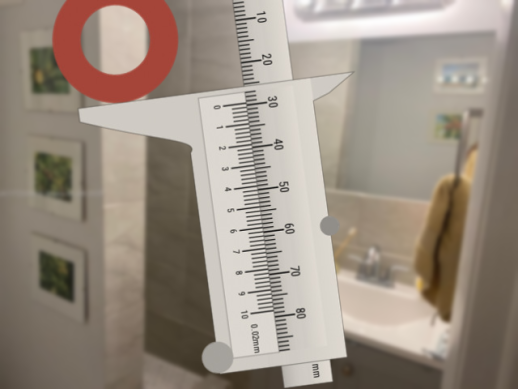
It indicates 29.5 mm
